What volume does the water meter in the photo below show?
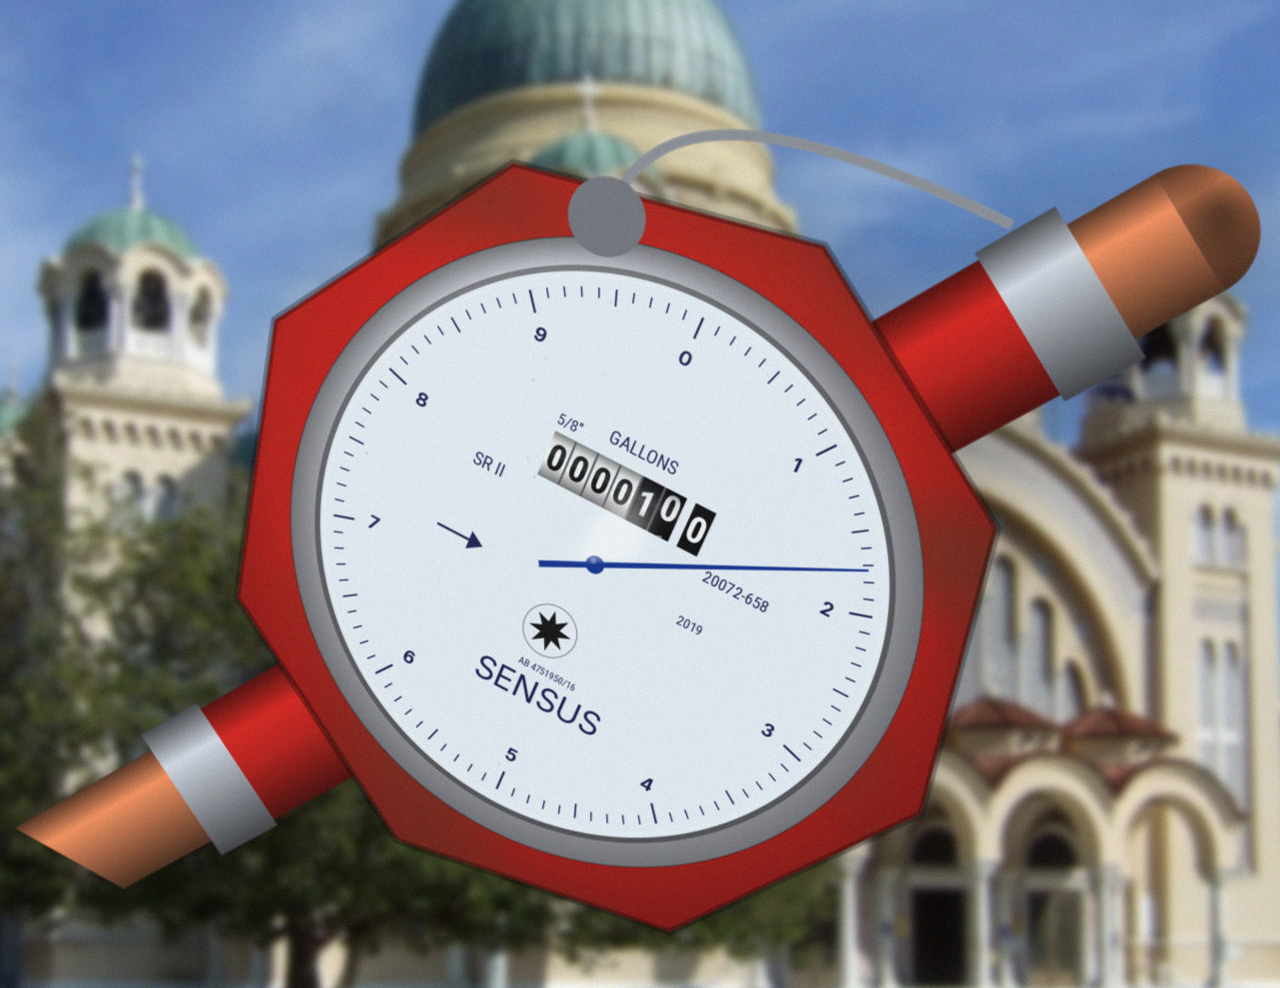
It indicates 101.7 gal
